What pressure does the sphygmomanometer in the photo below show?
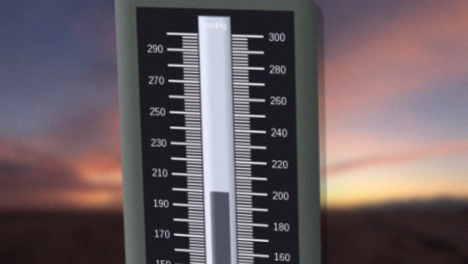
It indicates 200 mmHg
